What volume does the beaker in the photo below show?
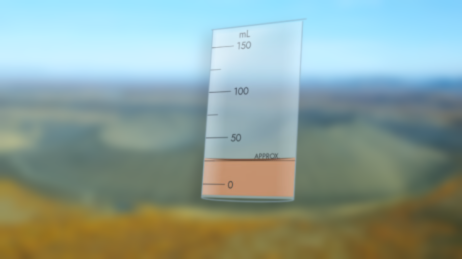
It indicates 25 mL
